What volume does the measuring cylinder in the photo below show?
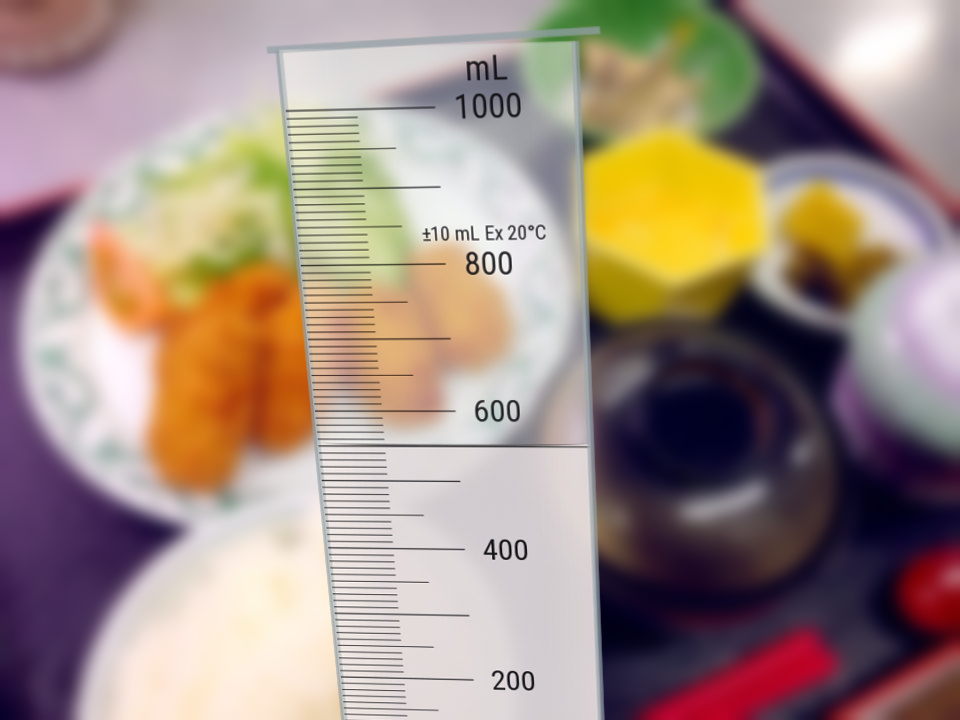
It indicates 550 mL
